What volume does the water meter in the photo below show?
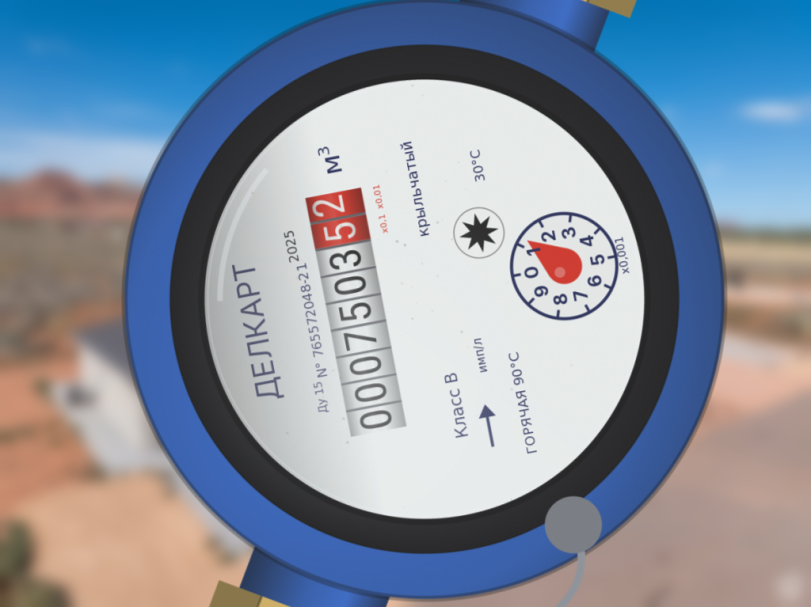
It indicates 7503.521 m³
